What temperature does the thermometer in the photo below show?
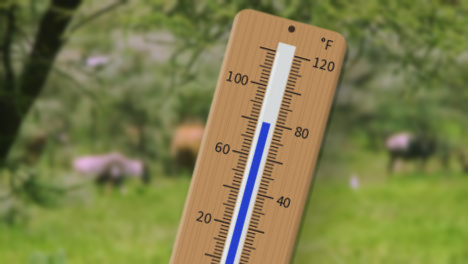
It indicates 80 °F
